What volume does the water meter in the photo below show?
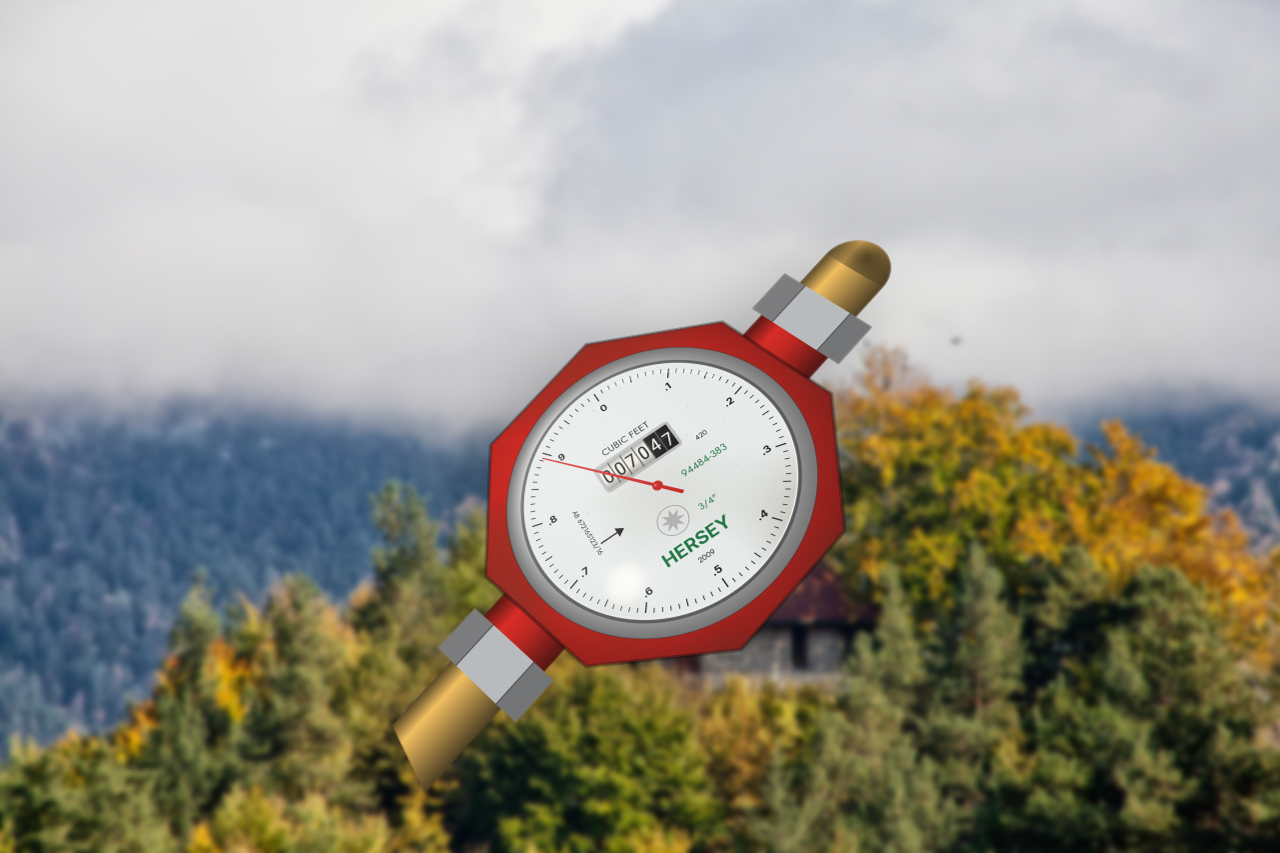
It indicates 7046.89 ft³
